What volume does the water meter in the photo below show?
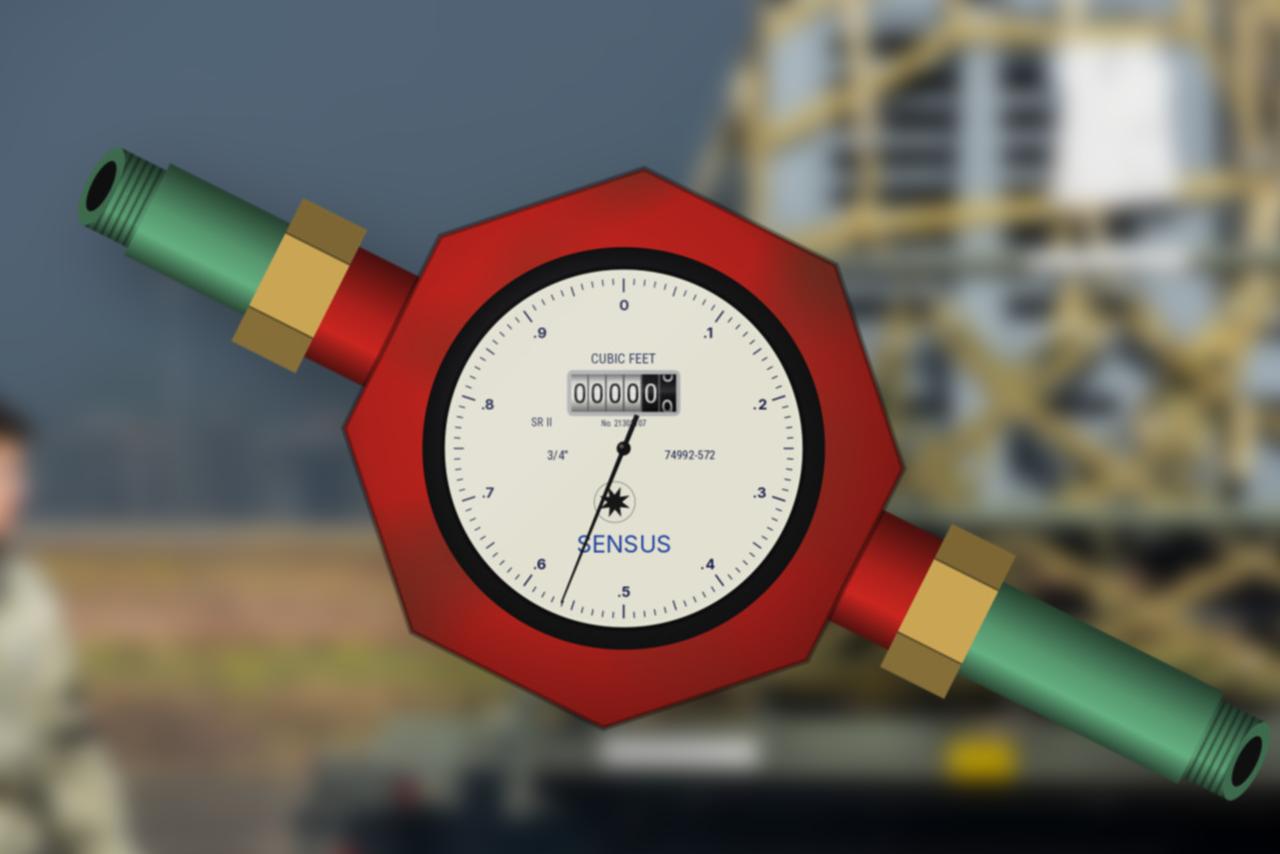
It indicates 8.56 ft³
